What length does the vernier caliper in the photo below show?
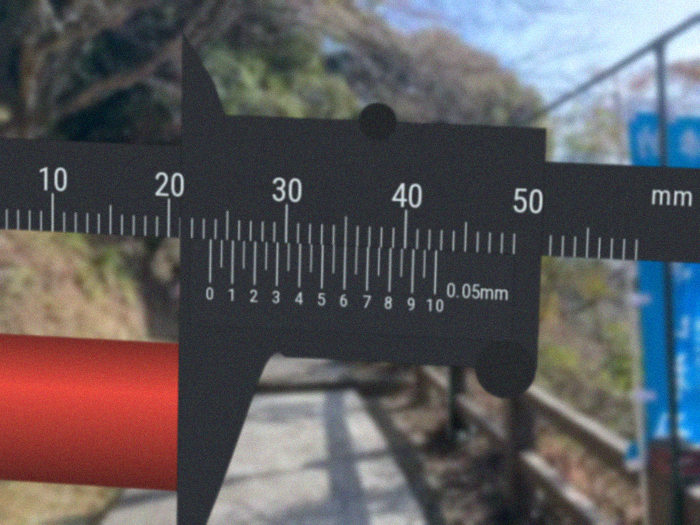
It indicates 23.6 mm
